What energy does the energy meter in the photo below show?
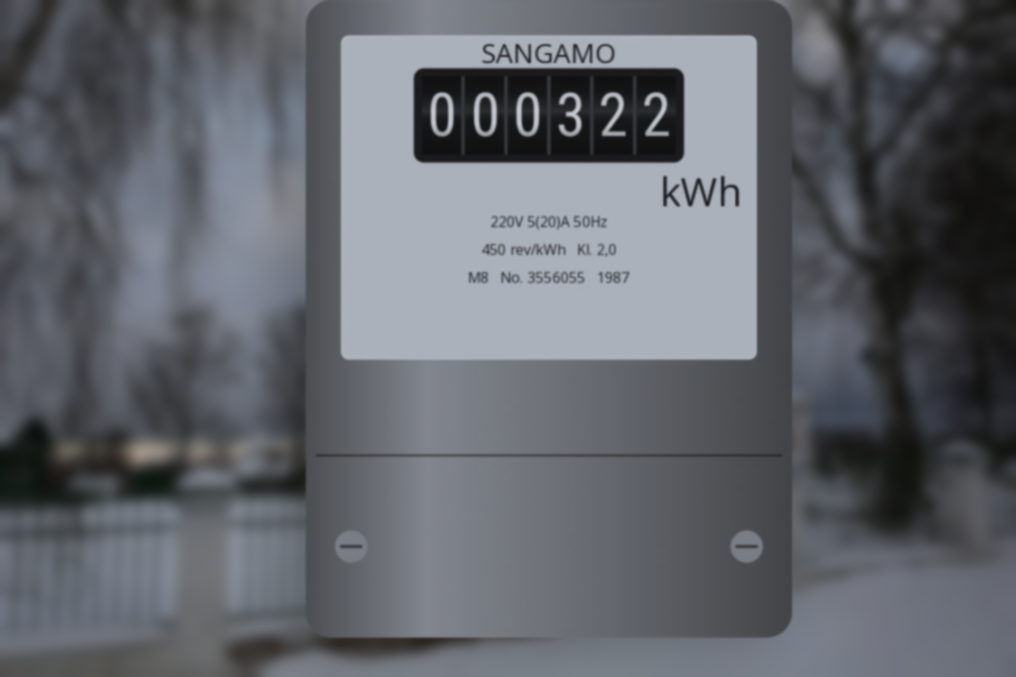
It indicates 322 kWh
